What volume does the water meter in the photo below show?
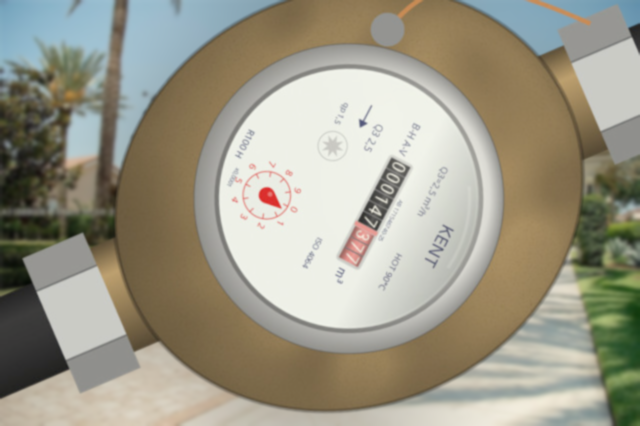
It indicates 147.3770 m³
